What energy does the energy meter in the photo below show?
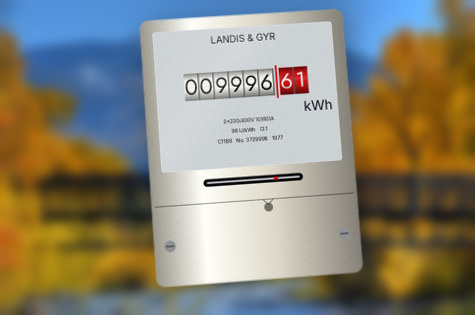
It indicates 9996.61 kWh
